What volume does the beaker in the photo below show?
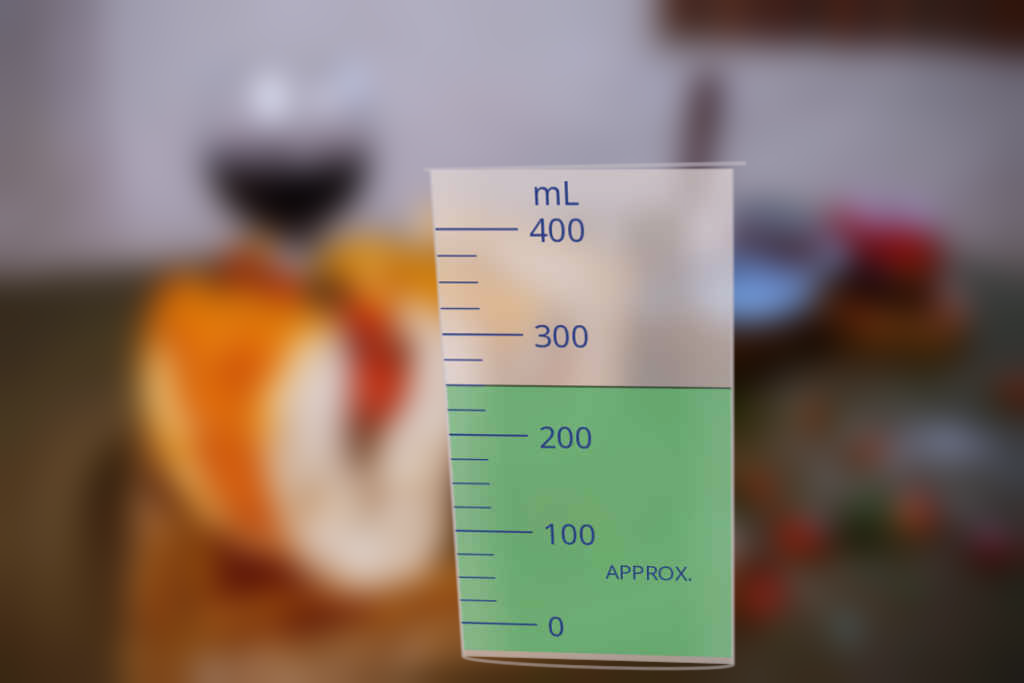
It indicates 250 mL
